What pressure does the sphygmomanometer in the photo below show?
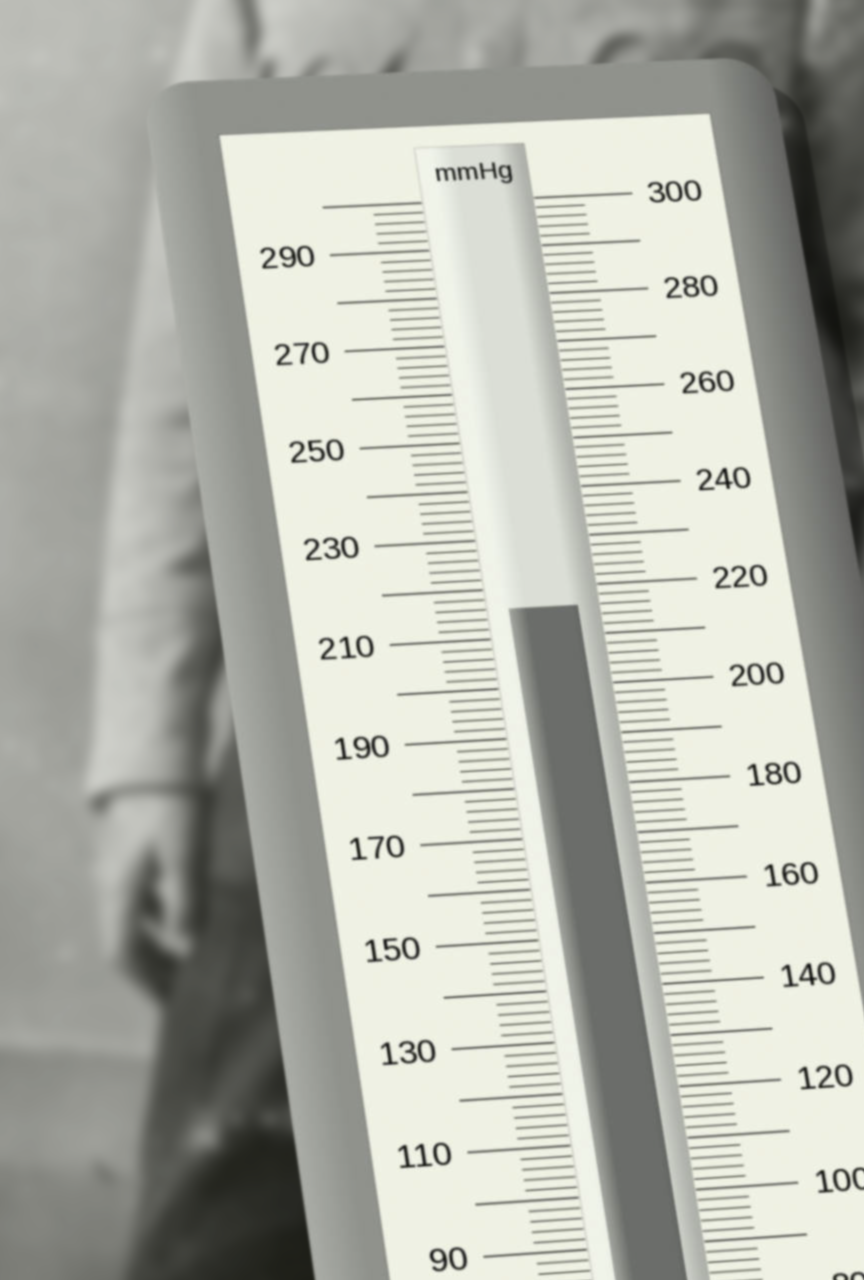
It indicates 216 mmHg
